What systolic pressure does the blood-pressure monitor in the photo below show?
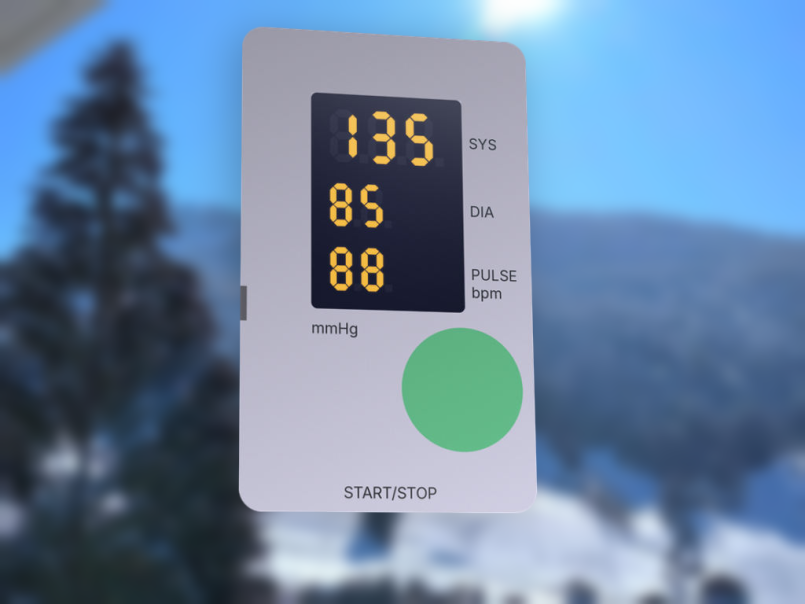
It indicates 135 mmHg
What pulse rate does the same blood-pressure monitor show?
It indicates 88 bpm
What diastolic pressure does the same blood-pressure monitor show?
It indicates 85 mmHg
